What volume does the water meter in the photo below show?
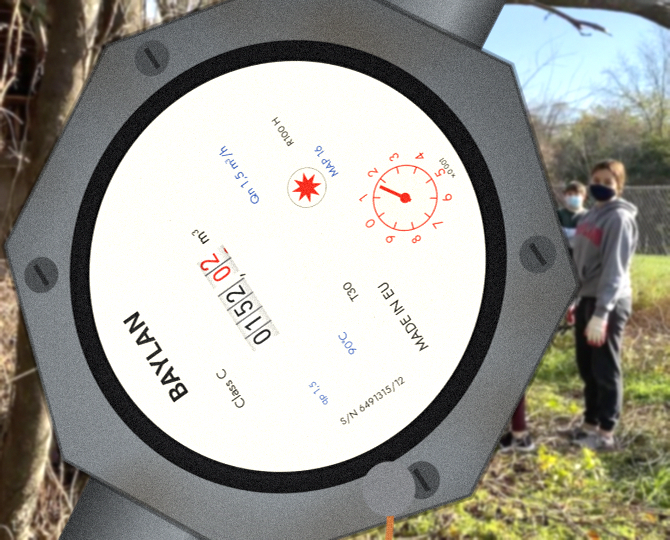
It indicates 152.021 m³
